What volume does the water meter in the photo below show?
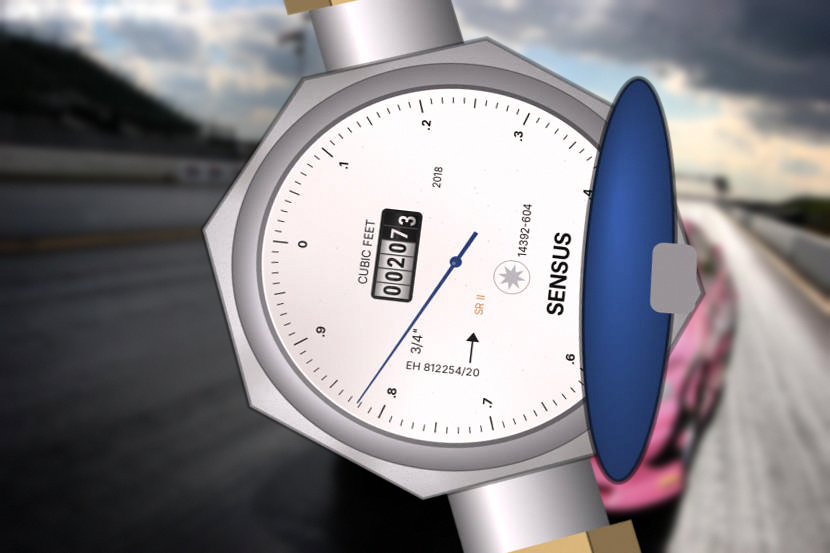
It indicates 2072.82 ft³
